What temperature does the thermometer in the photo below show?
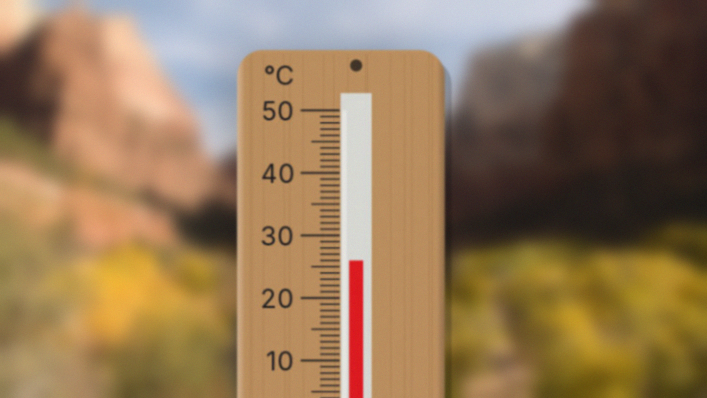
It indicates 26 °C
